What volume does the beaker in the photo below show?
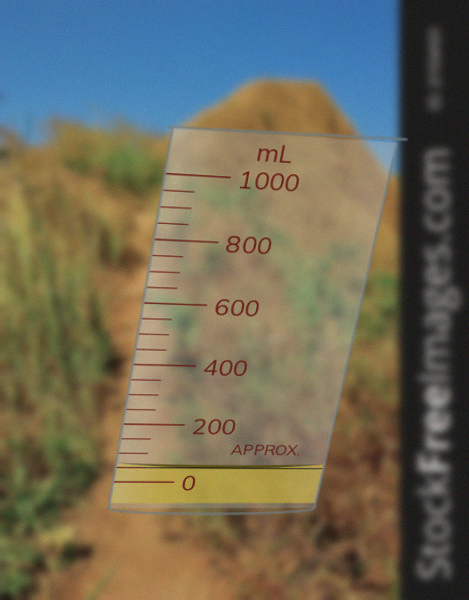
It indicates 50 mL
